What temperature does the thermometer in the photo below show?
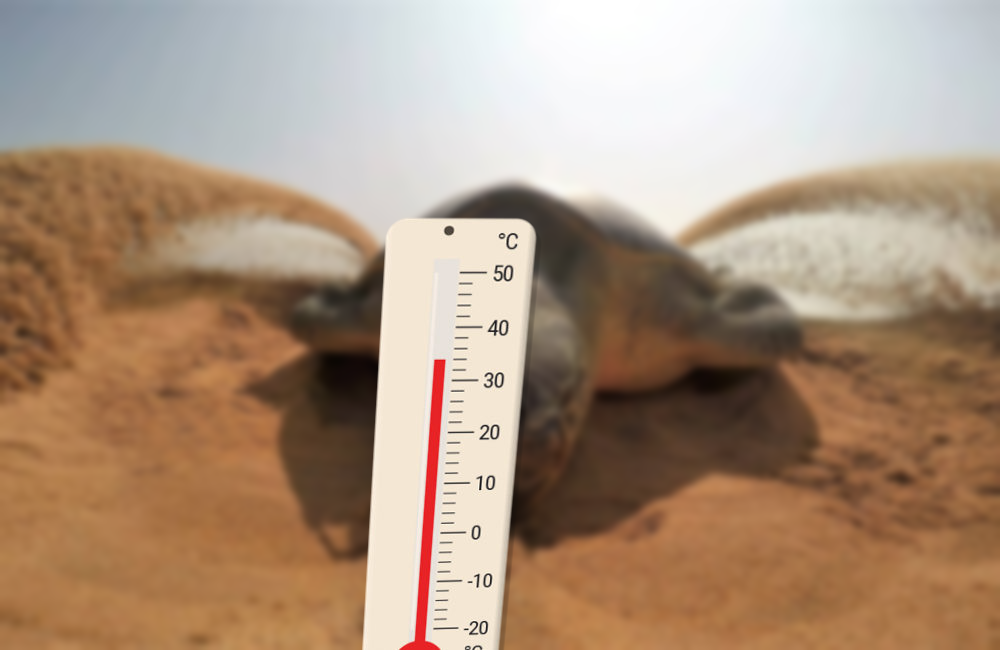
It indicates 34 °C
